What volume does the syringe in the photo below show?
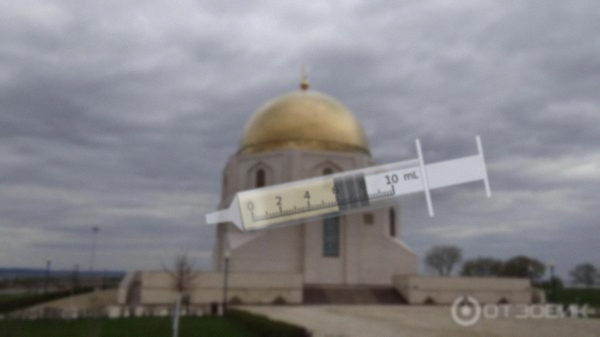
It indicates 6 mL
